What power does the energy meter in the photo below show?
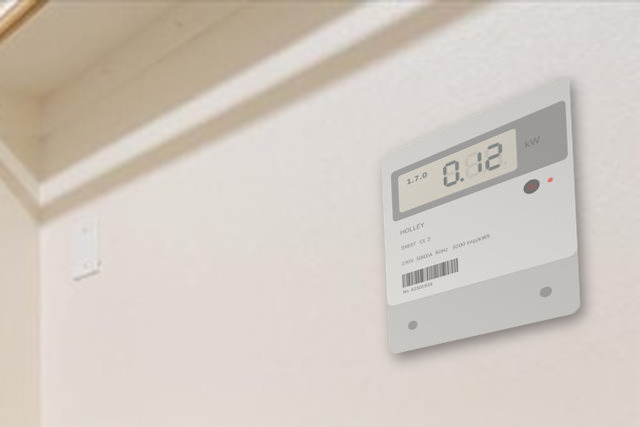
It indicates 0.12 kW
